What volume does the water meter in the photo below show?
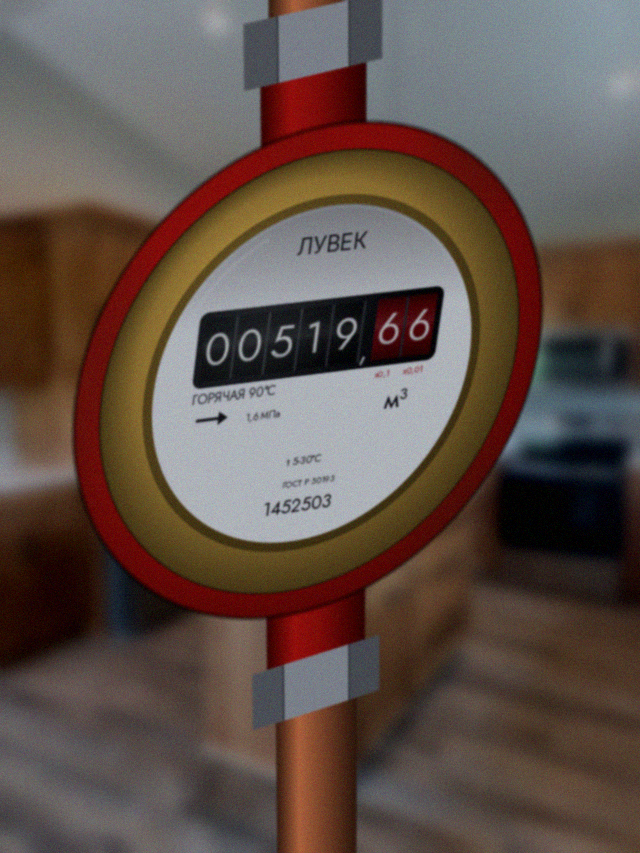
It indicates 519.66 m³
